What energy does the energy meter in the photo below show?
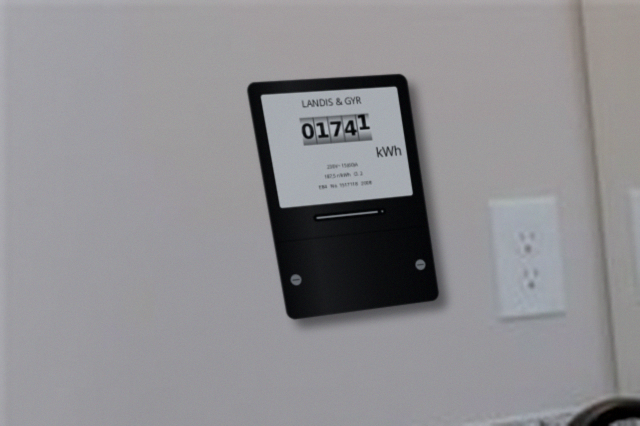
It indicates 1741 kWh
